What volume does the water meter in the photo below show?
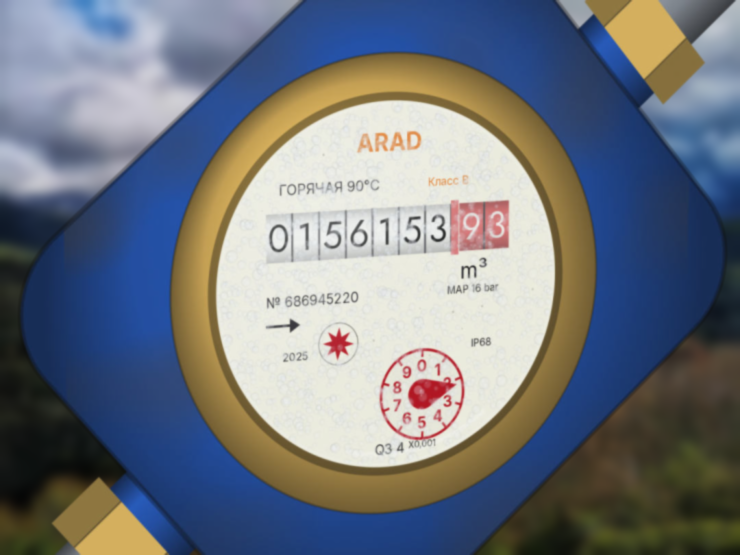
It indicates 156153.932 m³
